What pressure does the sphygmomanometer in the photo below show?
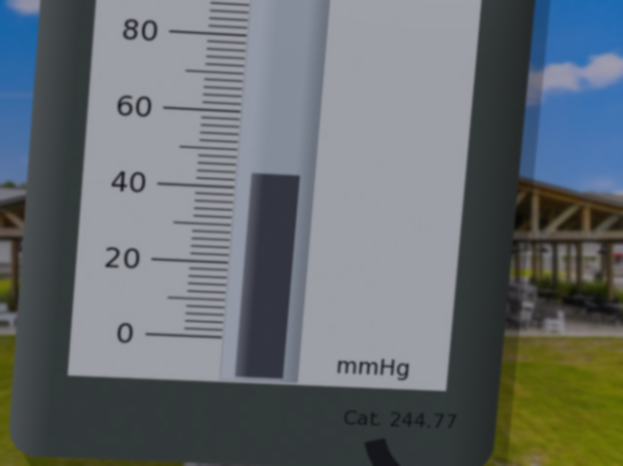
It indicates 44 mmHg
